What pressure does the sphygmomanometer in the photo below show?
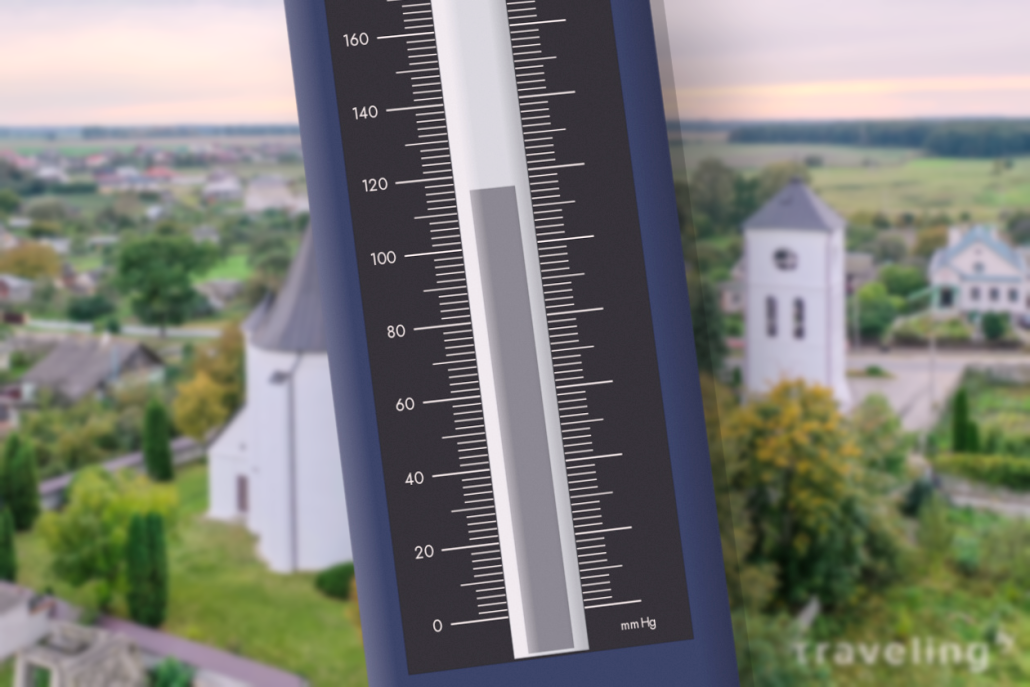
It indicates 116 mmHg
